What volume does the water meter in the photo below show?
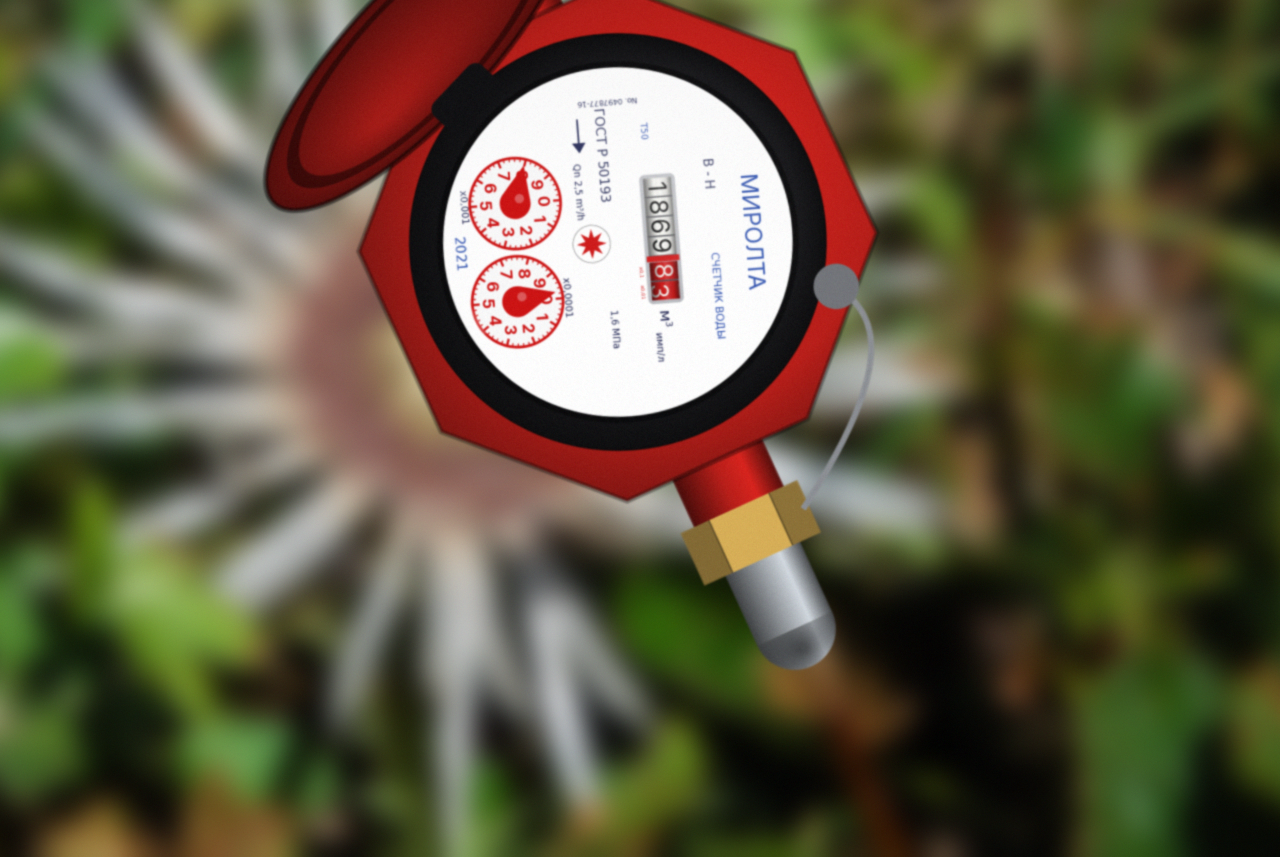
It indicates 1869.8279 m³
